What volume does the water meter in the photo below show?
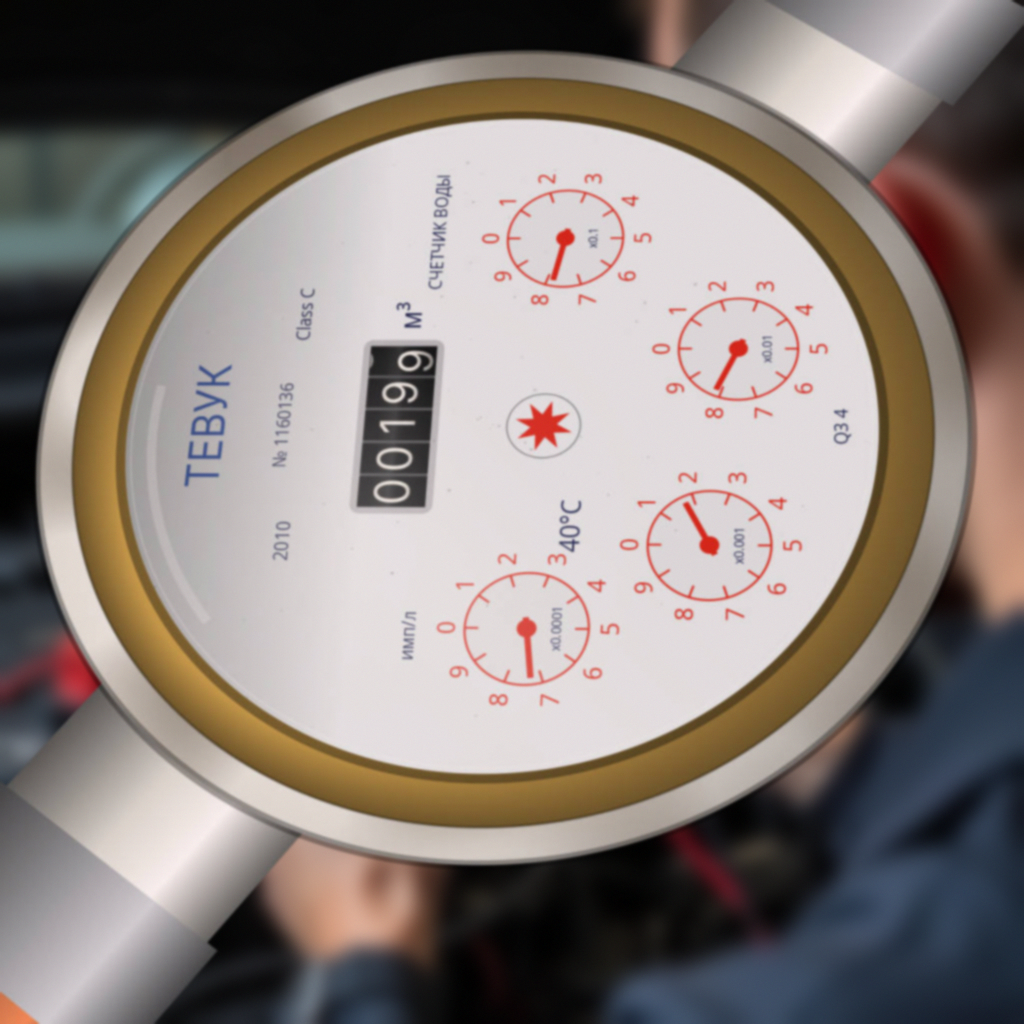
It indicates 198.7817 m³
